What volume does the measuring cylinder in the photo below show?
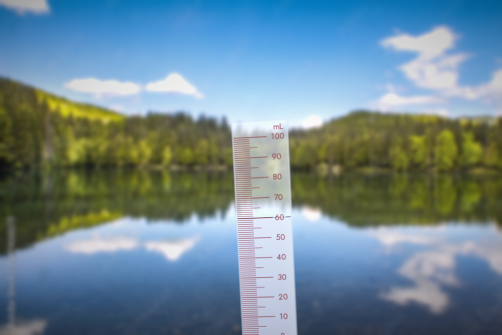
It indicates 60 mL
